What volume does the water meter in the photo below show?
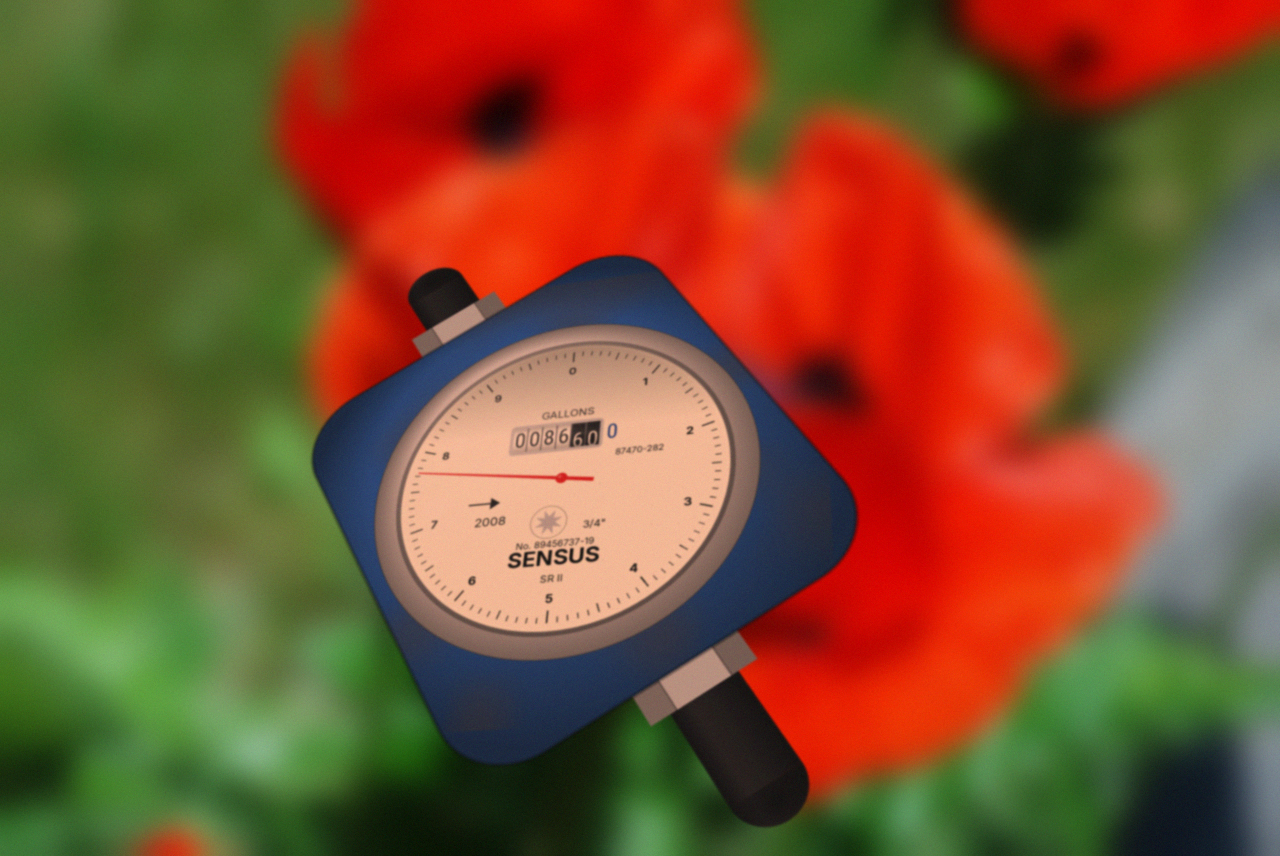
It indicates 86597.7 gal
